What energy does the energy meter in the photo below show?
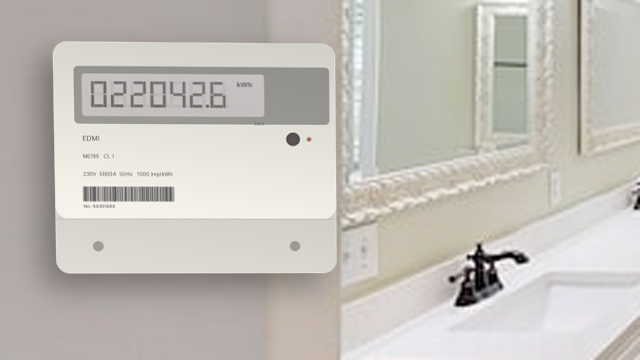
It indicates 22042.6 kWh
